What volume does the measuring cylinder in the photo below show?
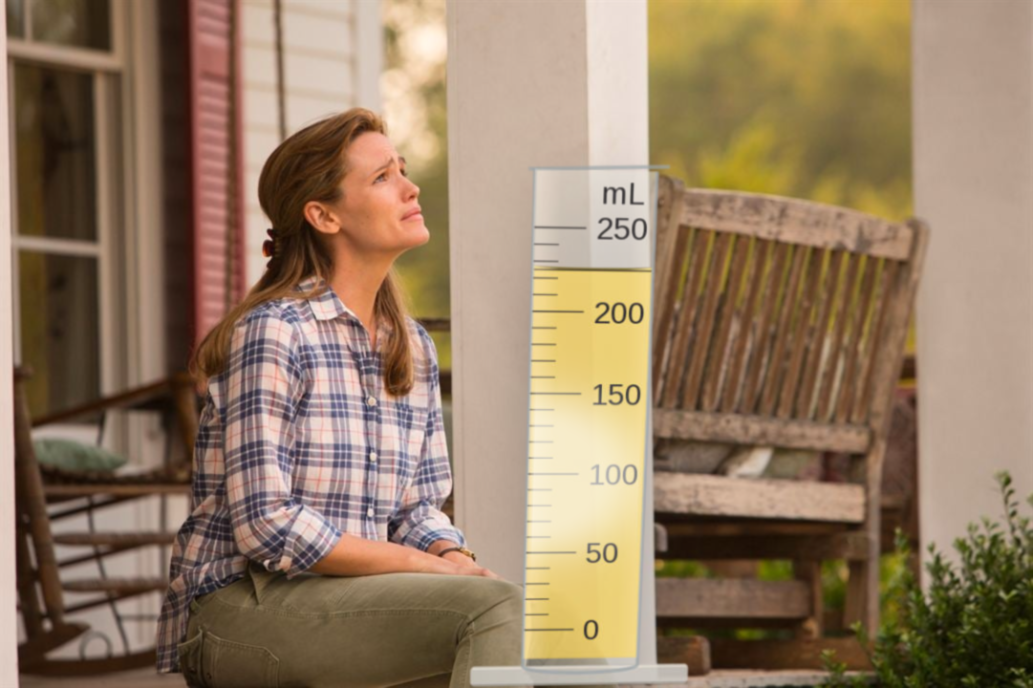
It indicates 225 mL
